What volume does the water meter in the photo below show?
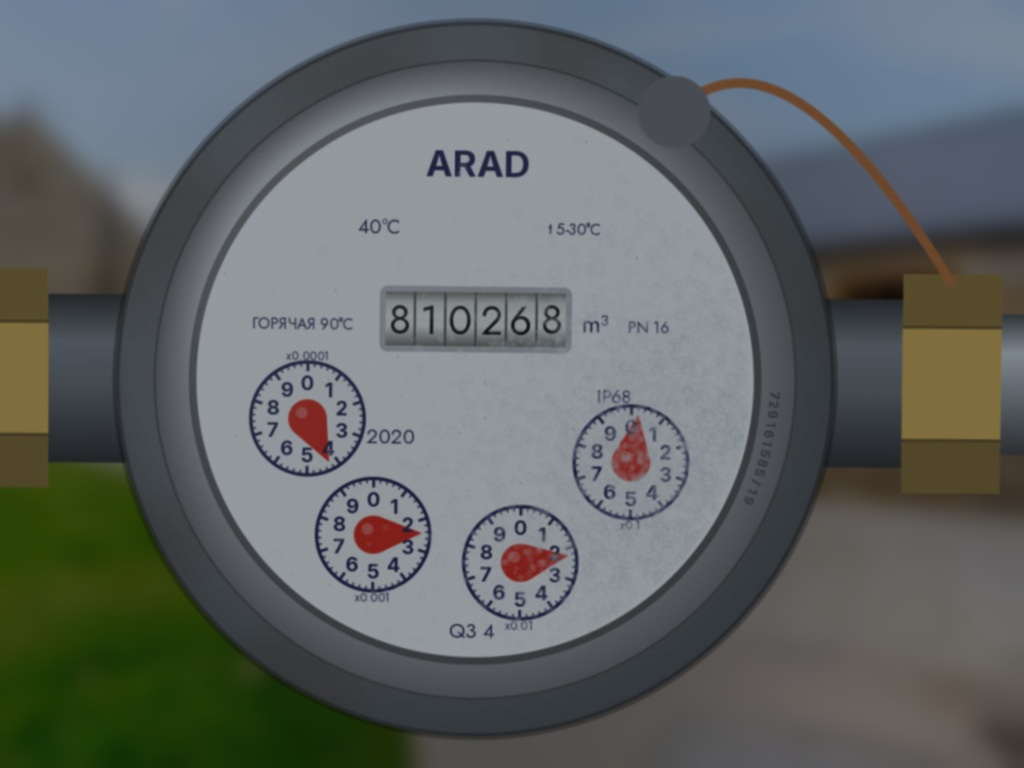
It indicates 810268.0224 m³
